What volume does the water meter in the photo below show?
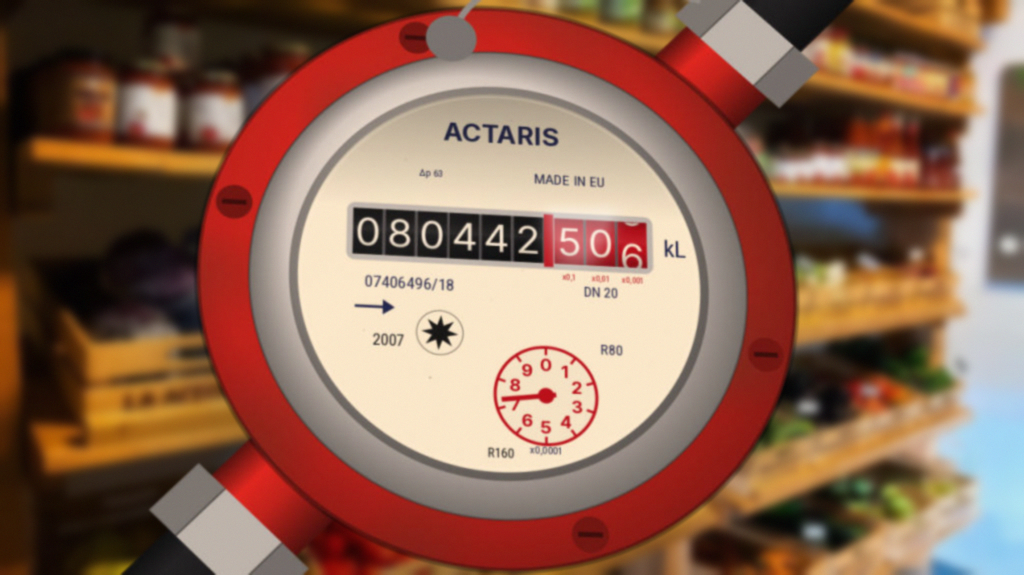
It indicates 80442.5057 kL
